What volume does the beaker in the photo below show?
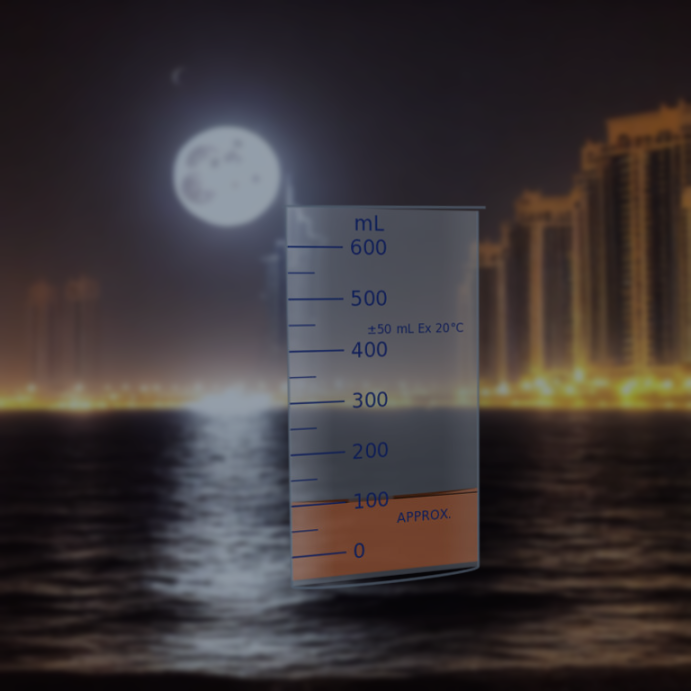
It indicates 100 mL
